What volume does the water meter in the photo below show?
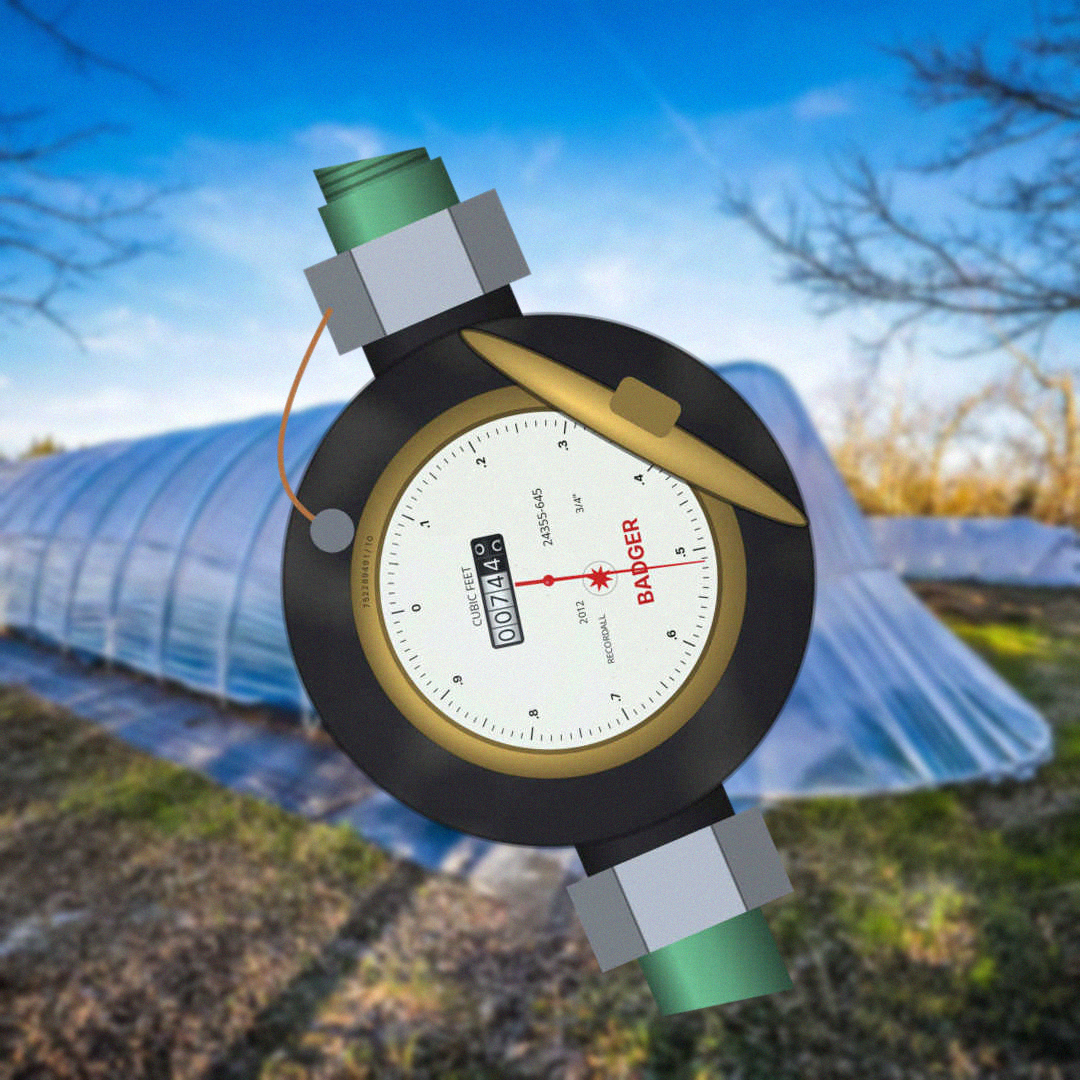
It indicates 7448.51 ft³
